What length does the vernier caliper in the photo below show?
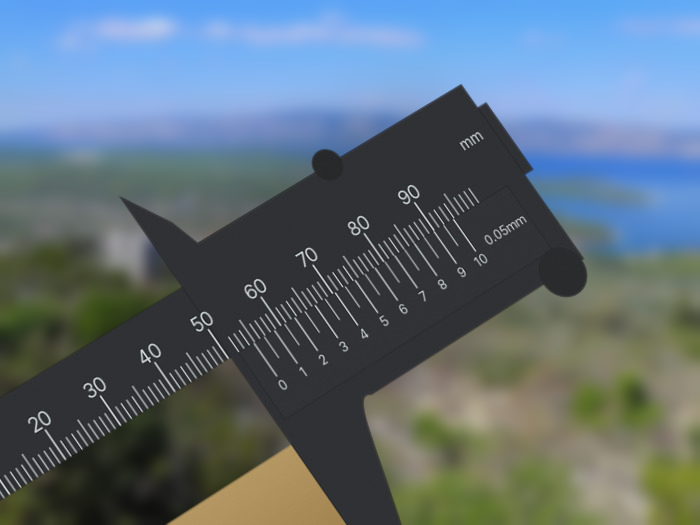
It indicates 54.8 mm
